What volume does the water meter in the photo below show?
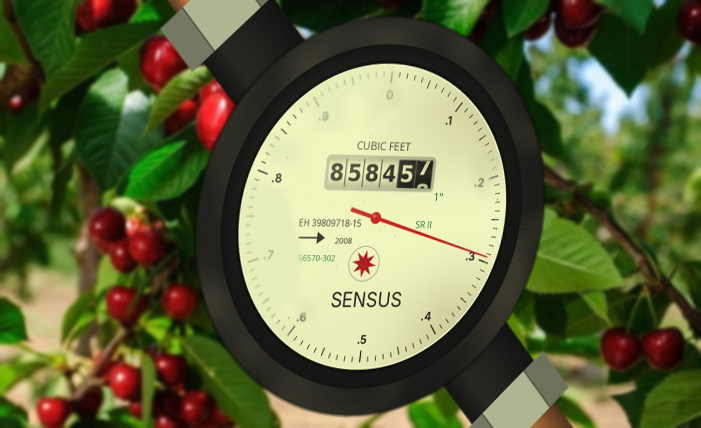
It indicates 858457.29 ft³
